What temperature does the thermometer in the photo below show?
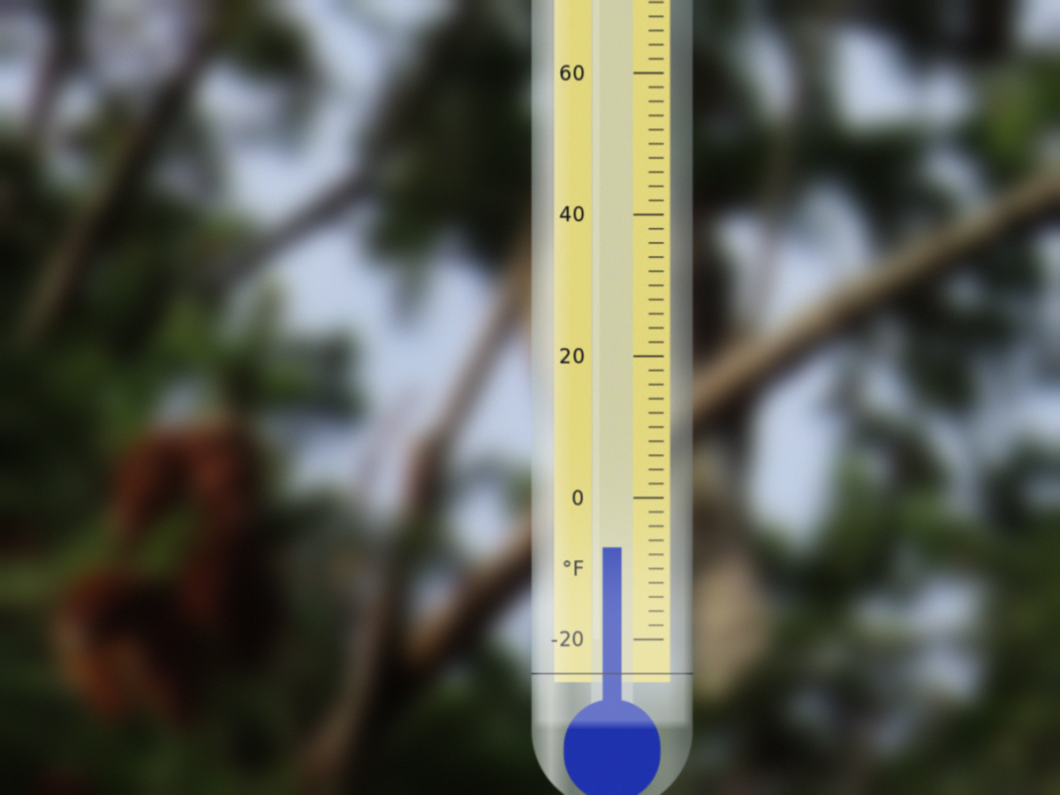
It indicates -7 °F
